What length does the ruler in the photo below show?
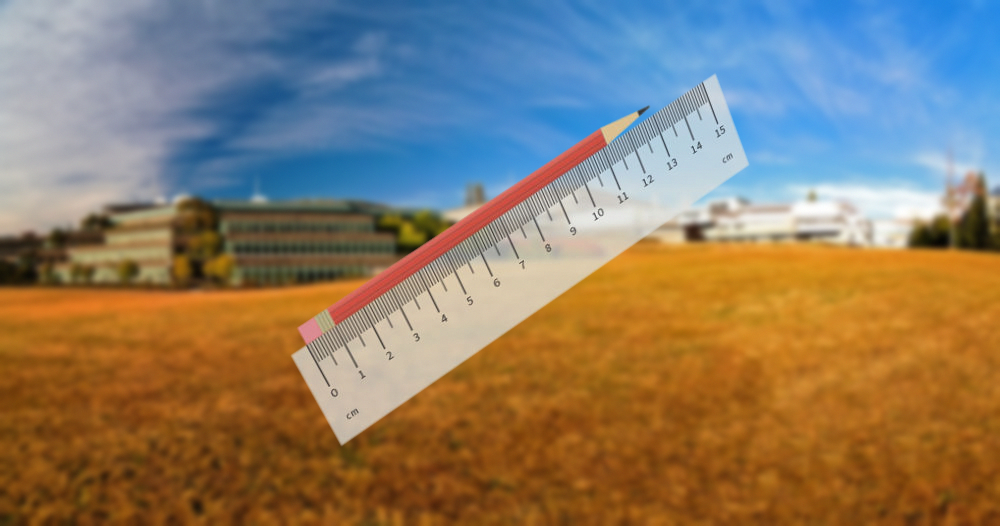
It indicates 13 cm
